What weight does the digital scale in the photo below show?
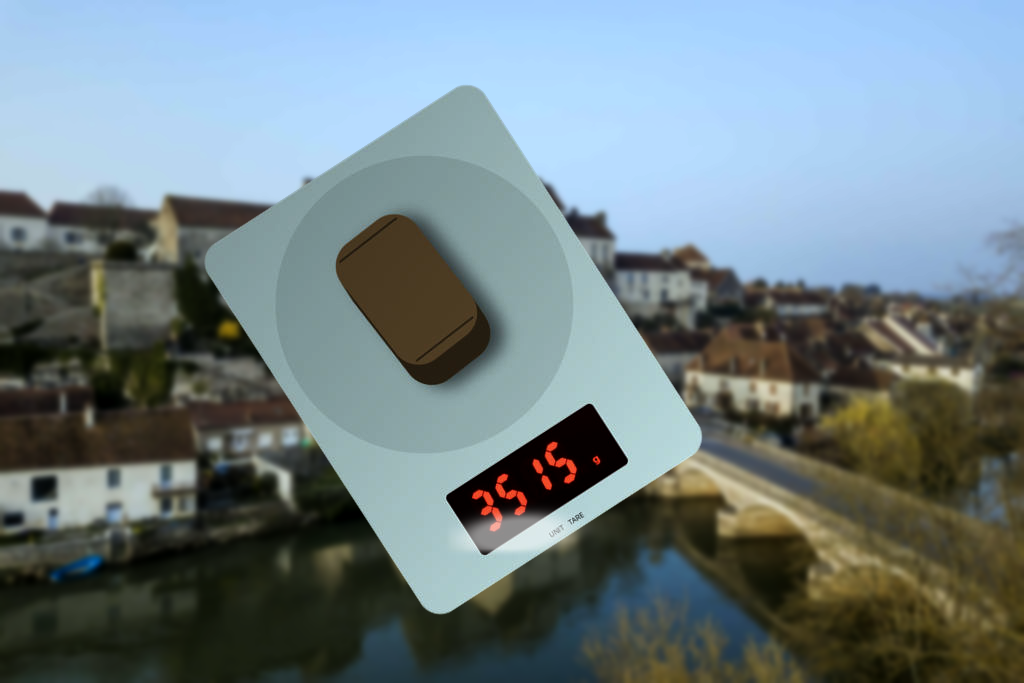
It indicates 3515 g
